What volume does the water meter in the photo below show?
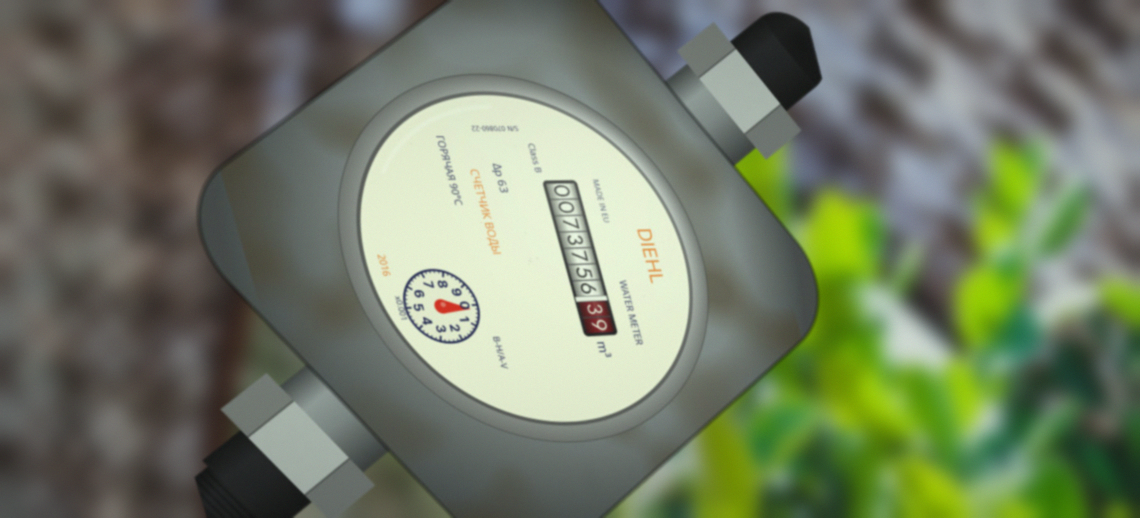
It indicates 73756.390 m³
